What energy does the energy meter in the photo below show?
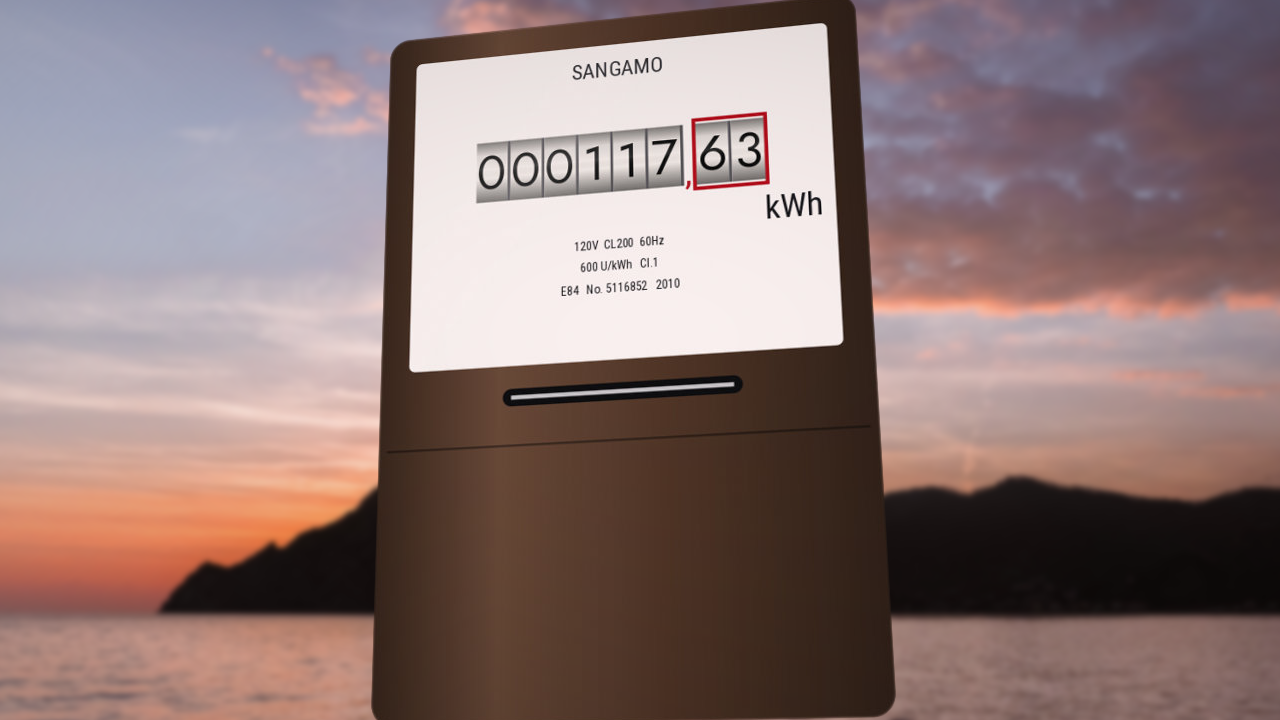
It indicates 117.63 kWh
